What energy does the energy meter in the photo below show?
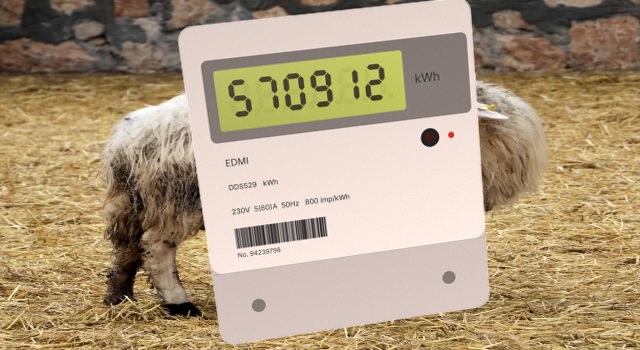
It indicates 570912 kWh
